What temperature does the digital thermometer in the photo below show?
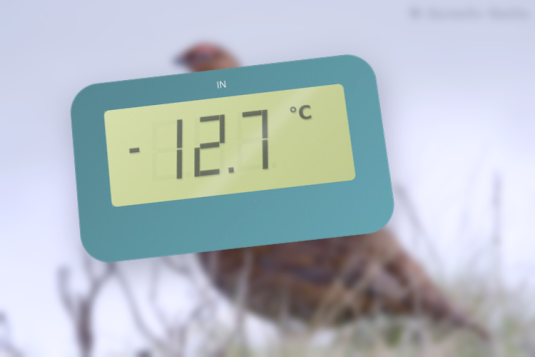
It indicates -12.7 °C
